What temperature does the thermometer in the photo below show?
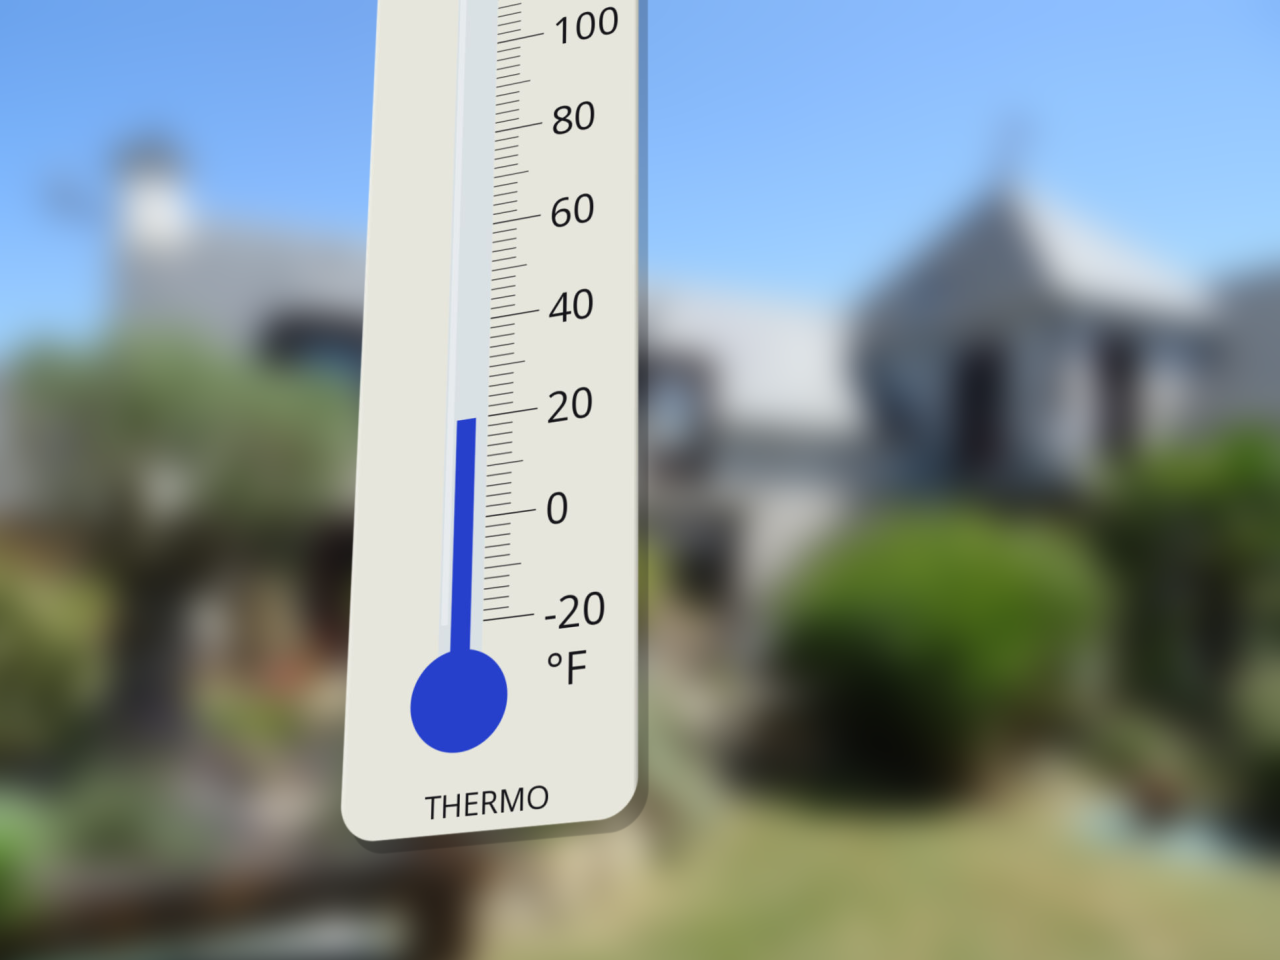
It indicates 20 °F
